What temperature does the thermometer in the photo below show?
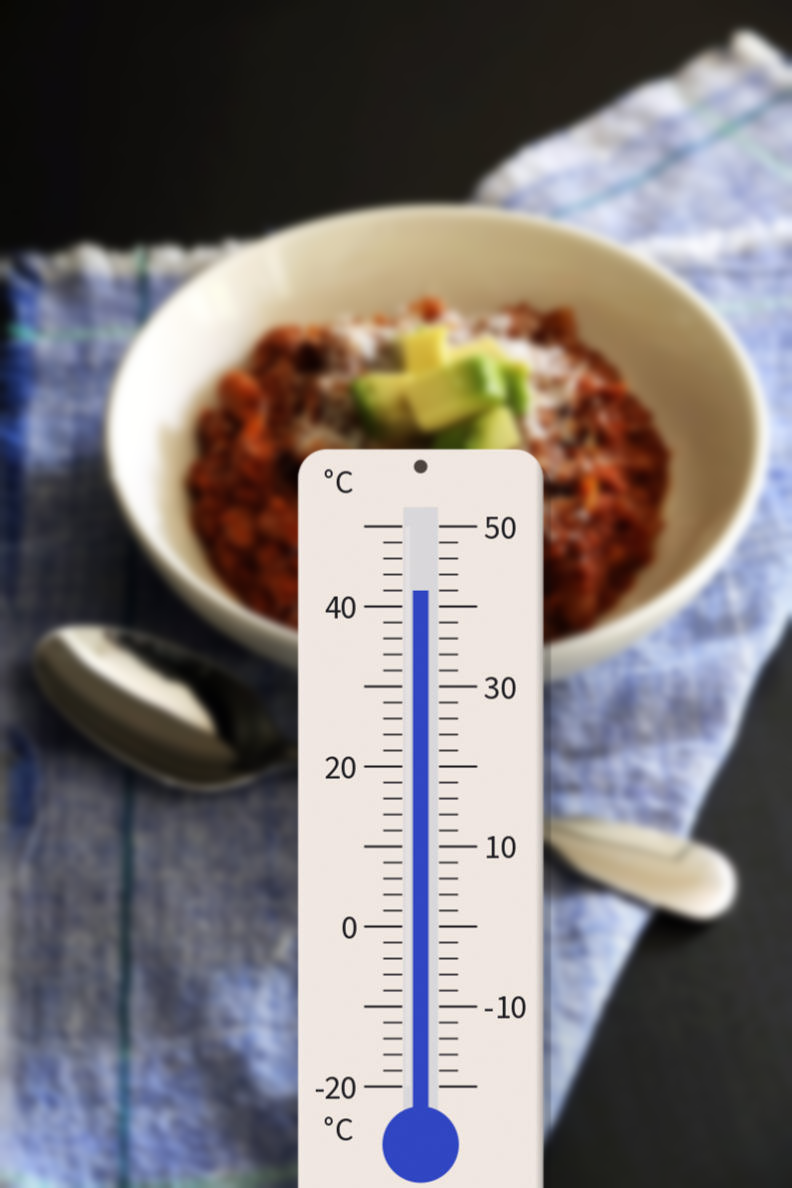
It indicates 42 °C
